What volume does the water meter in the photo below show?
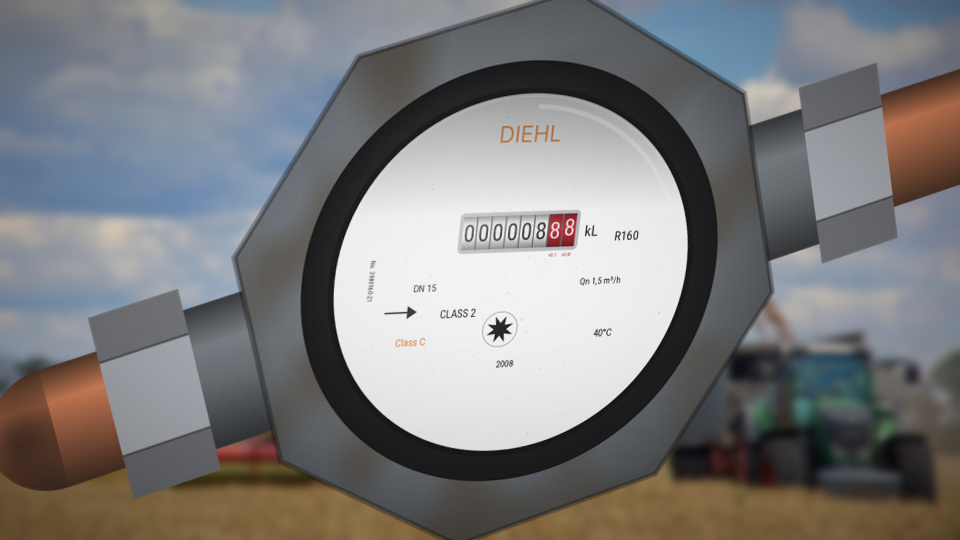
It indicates 8.88 kL
